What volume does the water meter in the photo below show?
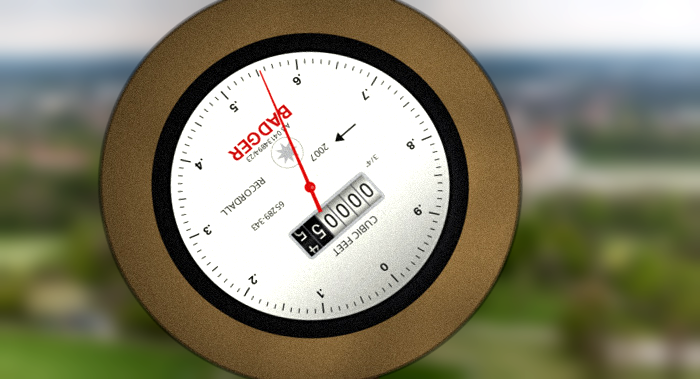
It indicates 54.55 ft³
